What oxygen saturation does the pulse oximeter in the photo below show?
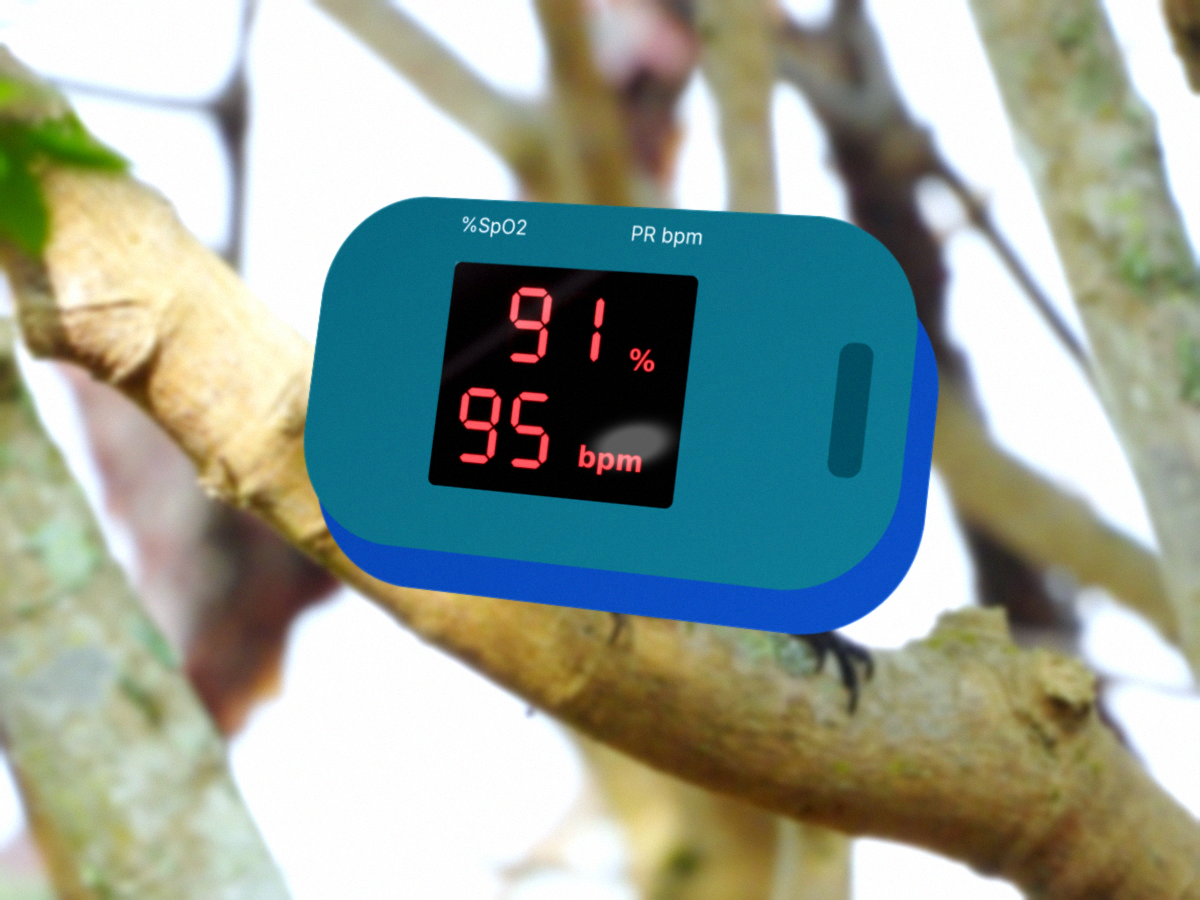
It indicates 91 %
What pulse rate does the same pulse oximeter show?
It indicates 95 bpm
